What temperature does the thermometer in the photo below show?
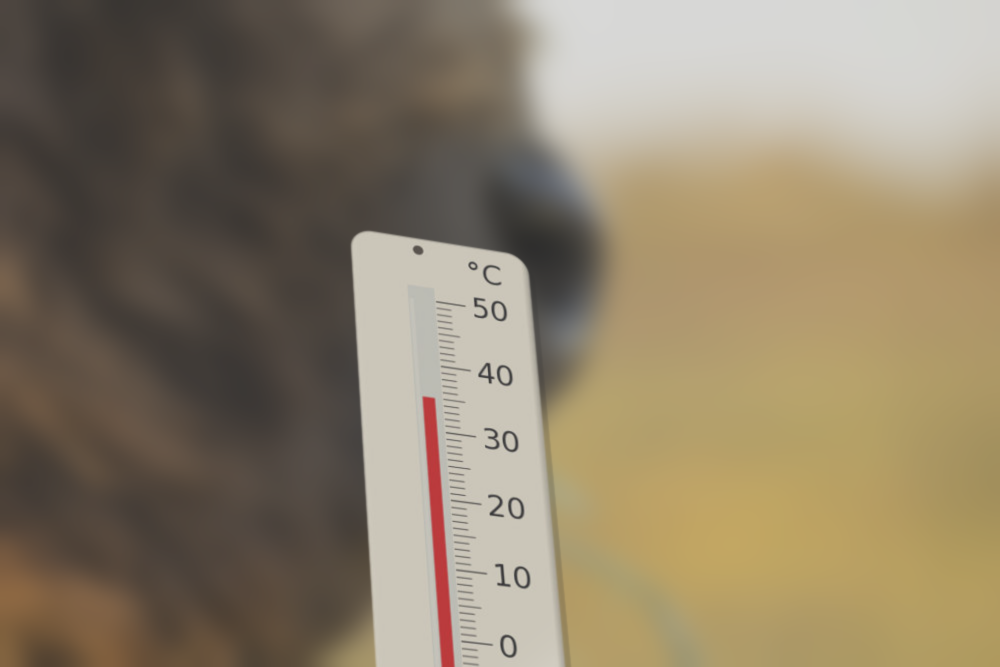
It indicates 35 °C
